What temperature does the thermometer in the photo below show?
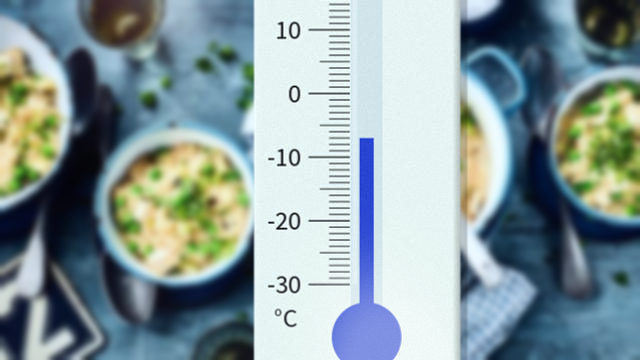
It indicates -7 °C
